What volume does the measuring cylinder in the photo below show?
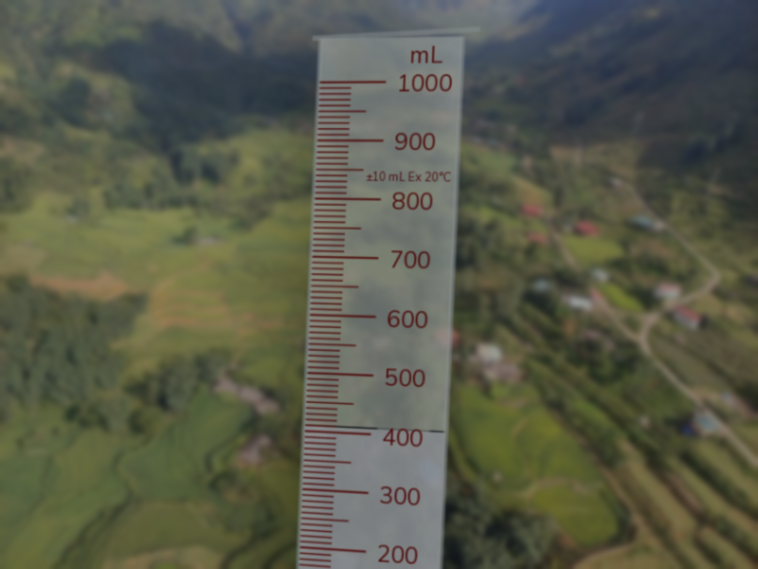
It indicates 410 mL
